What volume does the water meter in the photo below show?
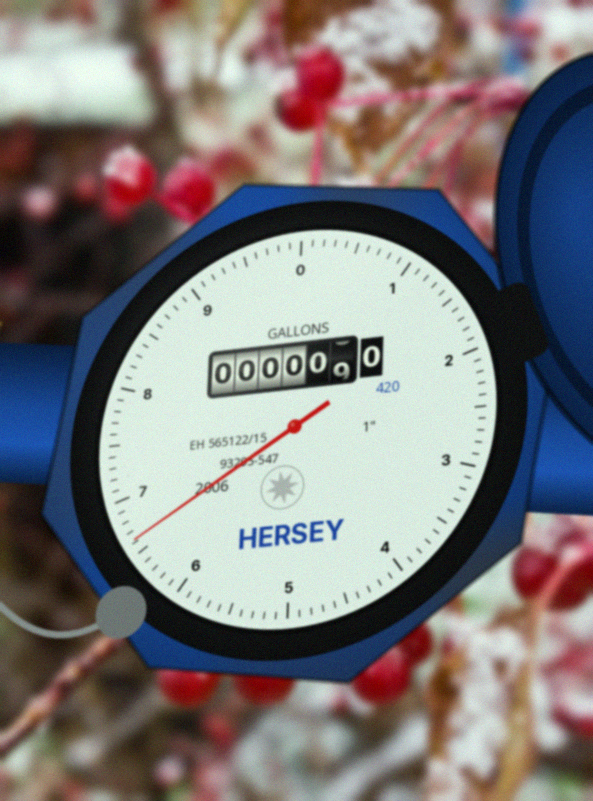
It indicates 86.6 gal
